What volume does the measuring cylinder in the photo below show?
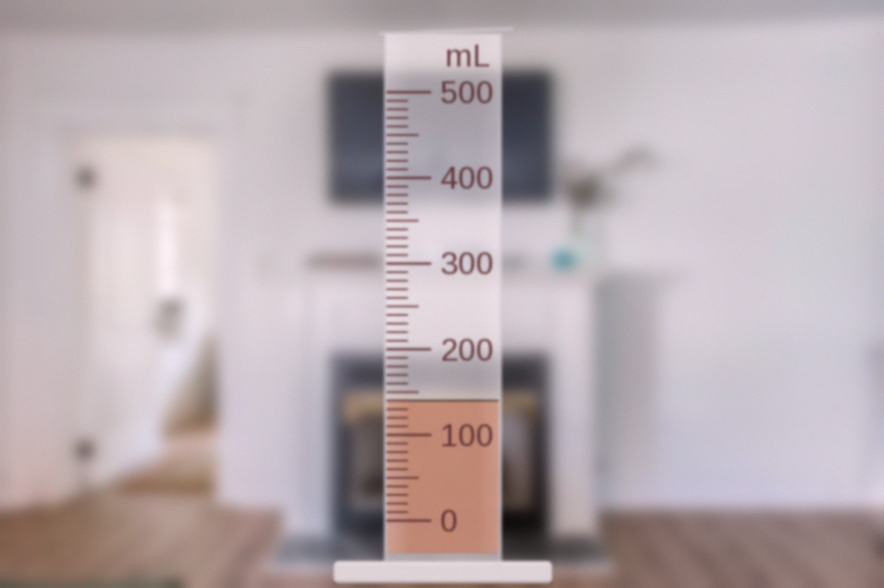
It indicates 140 mL
